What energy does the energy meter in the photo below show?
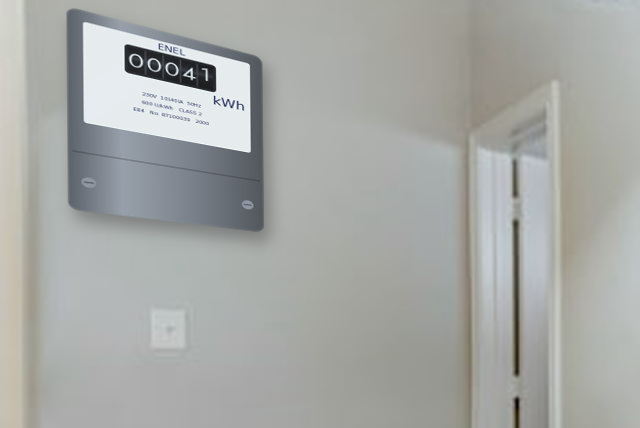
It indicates 41 kWh
